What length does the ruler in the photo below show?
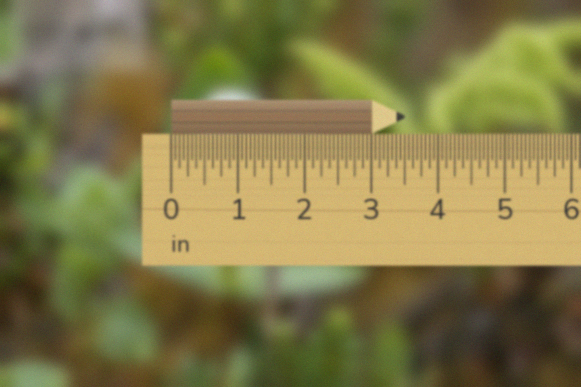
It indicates 3.5 in
